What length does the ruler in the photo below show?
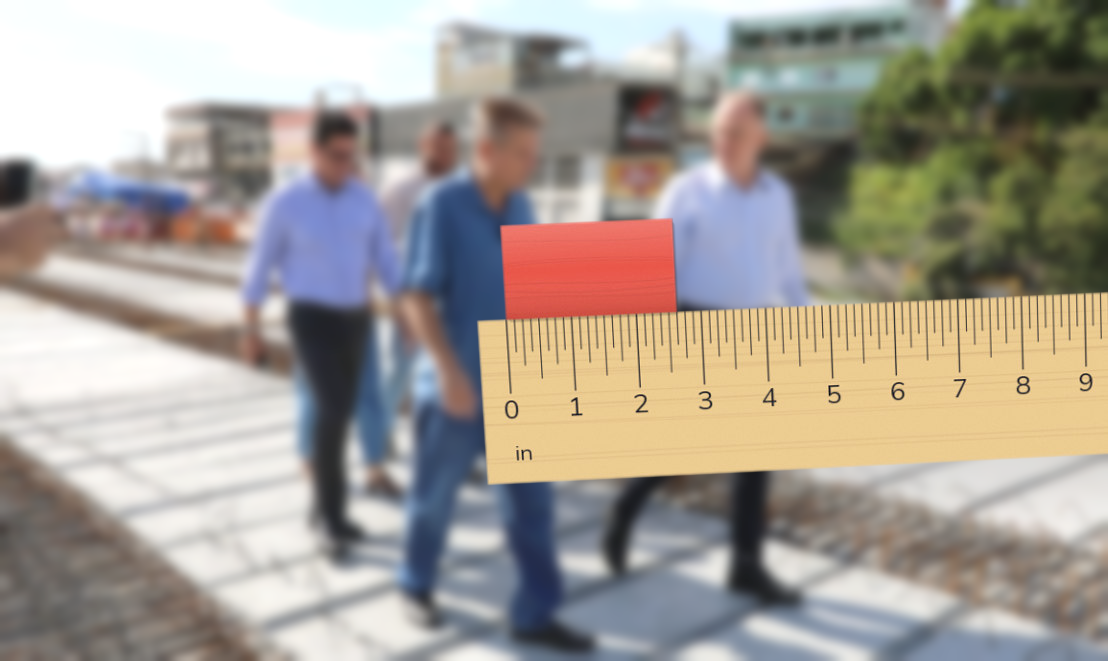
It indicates 2.625 in
